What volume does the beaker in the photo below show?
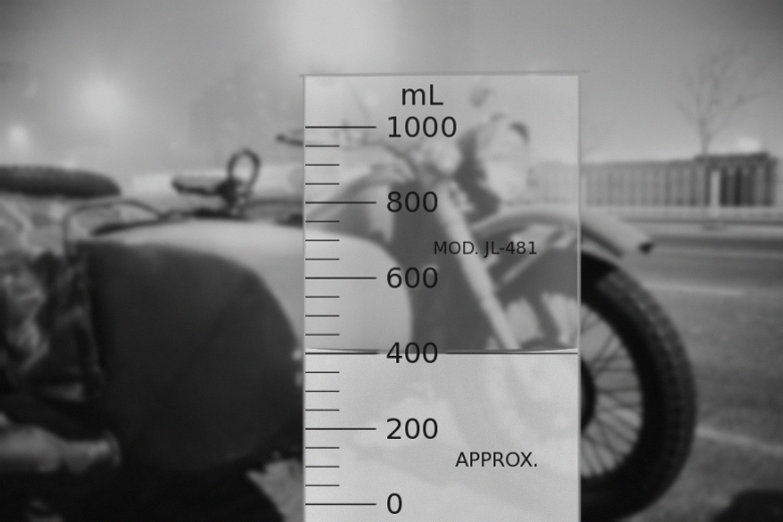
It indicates 400 mL
